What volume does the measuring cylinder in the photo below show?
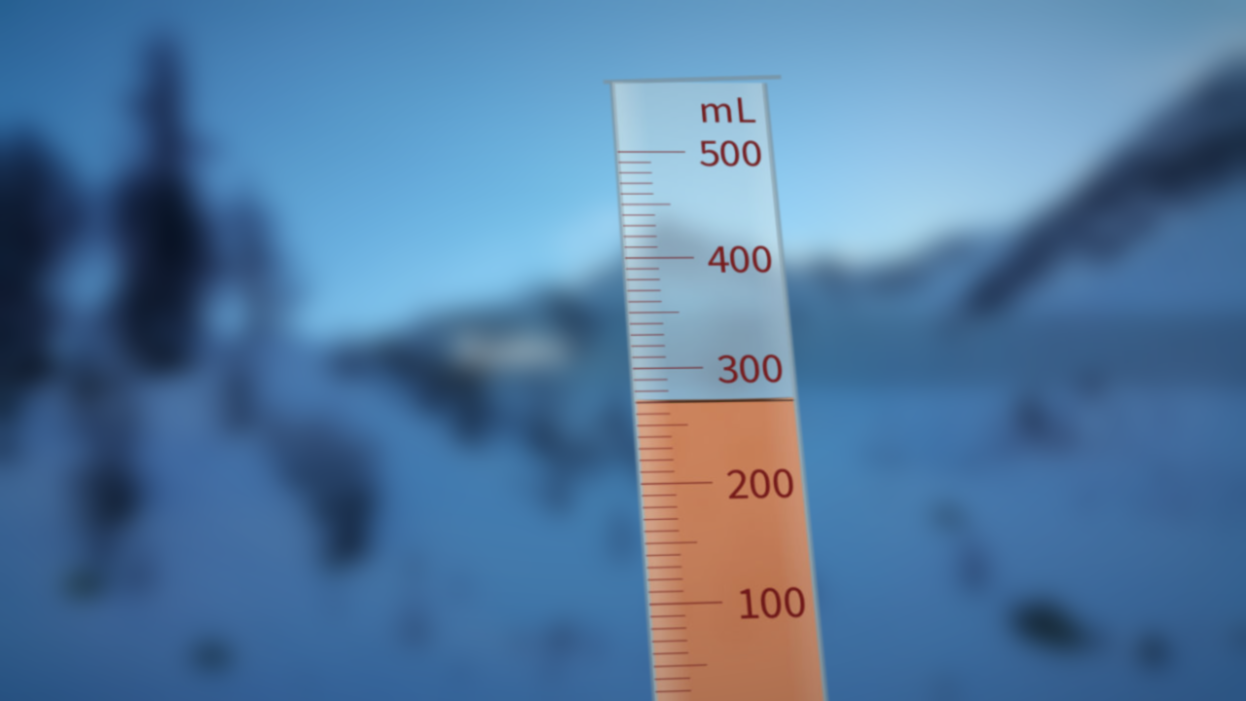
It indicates 270 mL
